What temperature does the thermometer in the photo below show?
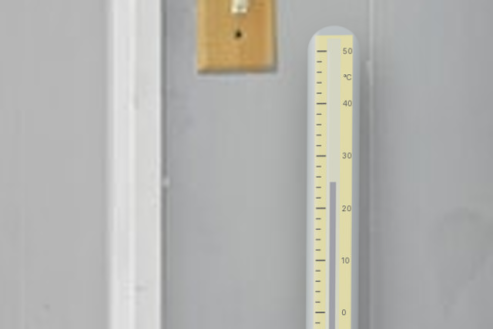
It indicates 25 °C
